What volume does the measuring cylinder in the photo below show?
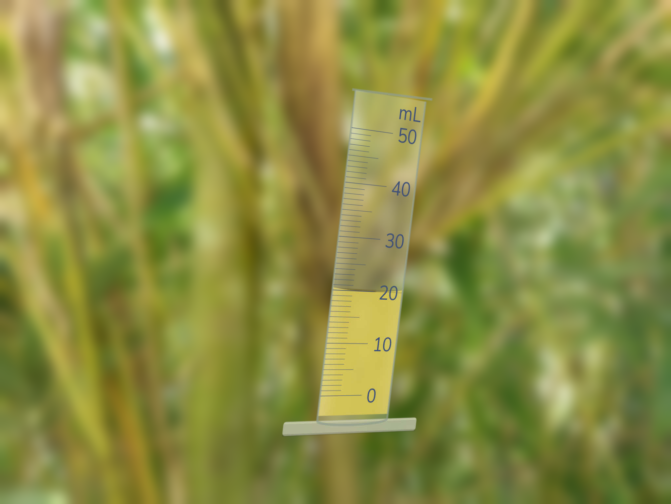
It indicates 20 mL
